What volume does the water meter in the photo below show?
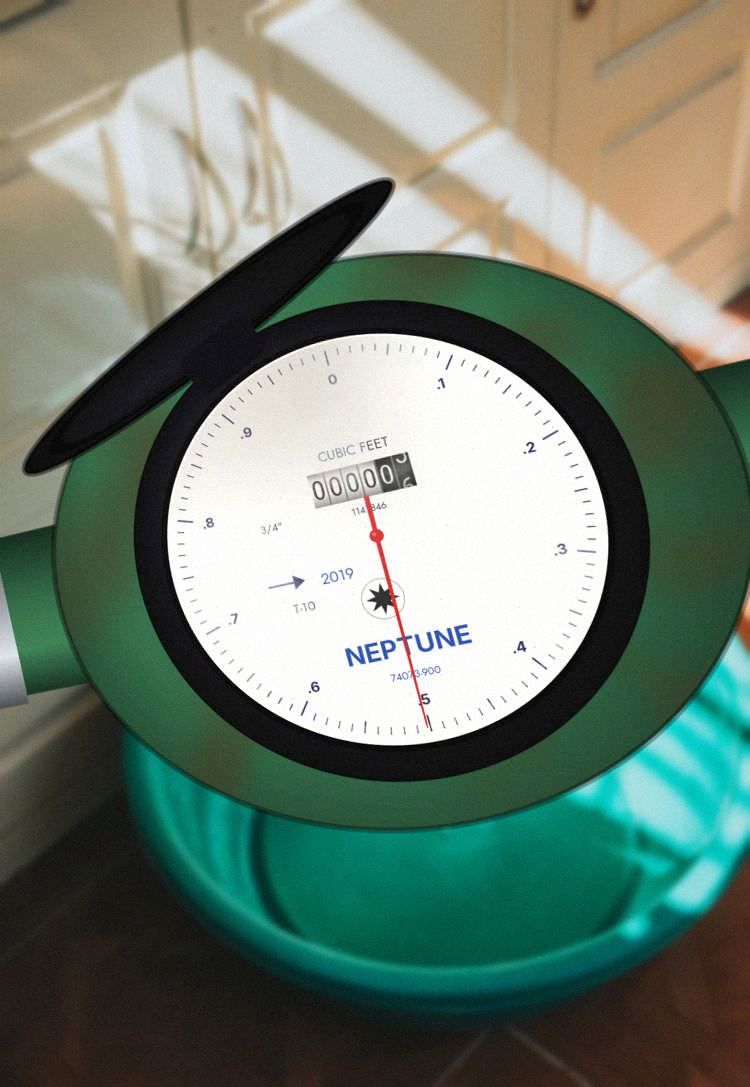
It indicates 5.50 ft³
